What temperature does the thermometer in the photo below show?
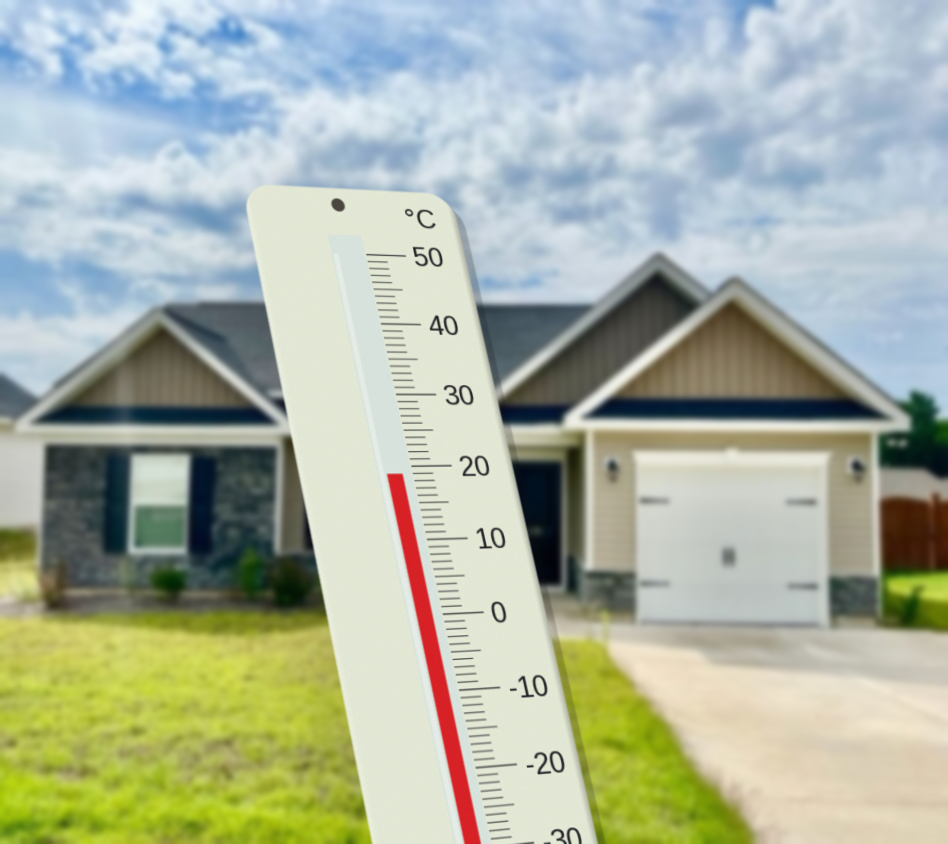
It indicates 19 °C
